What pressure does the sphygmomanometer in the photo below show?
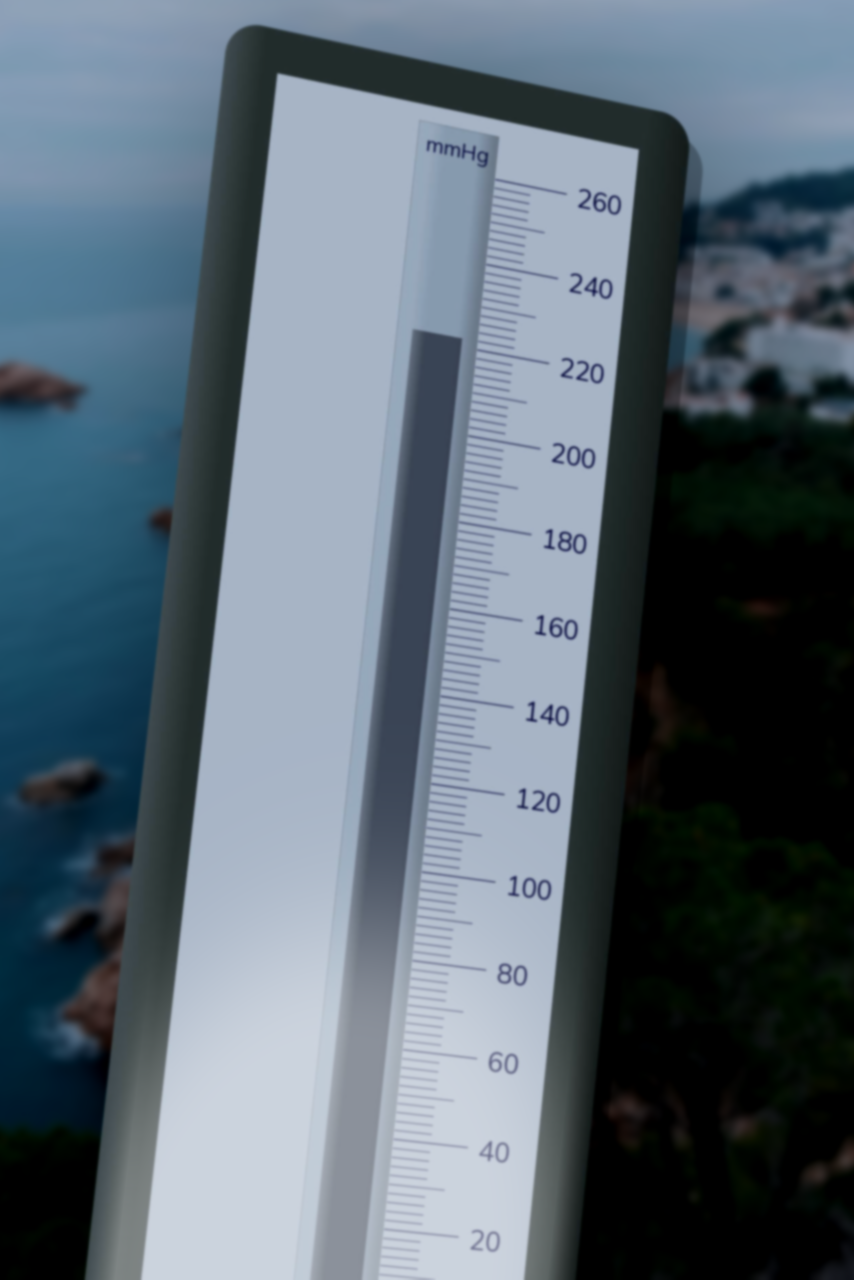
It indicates 222 mmHg
